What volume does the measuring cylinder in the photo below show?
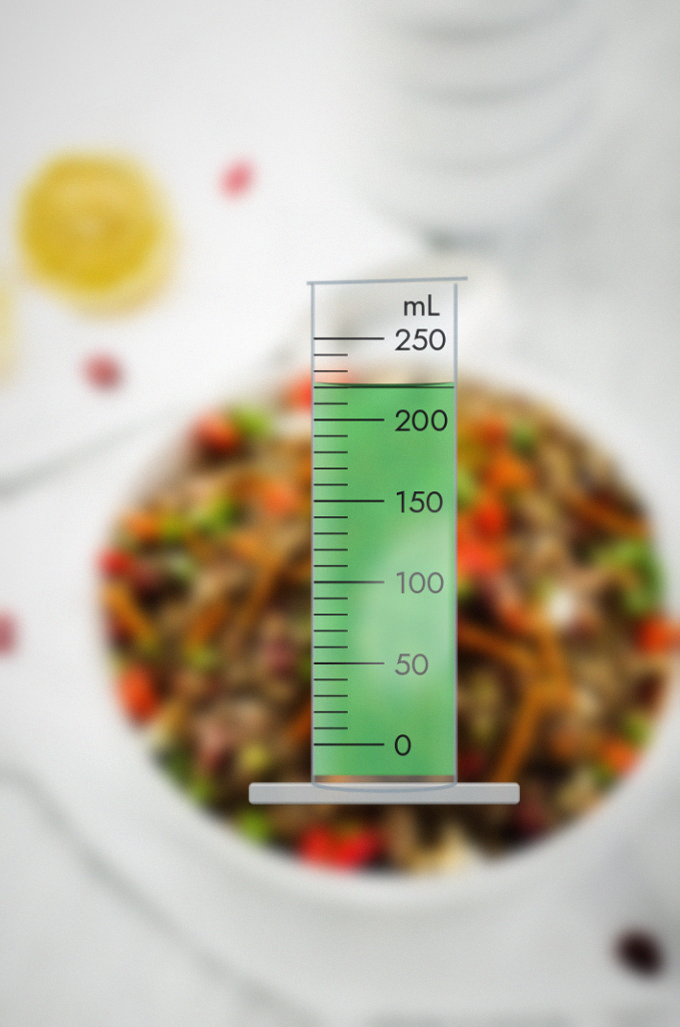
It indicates 220 mL
